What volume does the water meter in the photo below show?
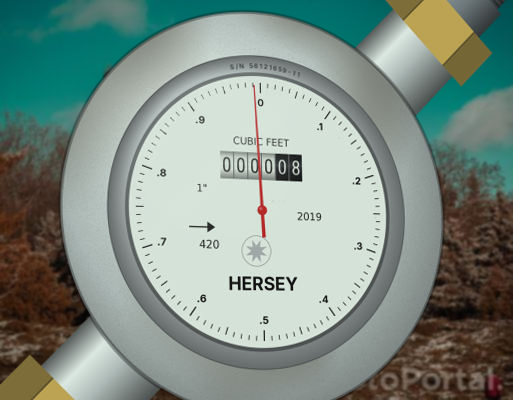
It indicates 7.99 ft³
